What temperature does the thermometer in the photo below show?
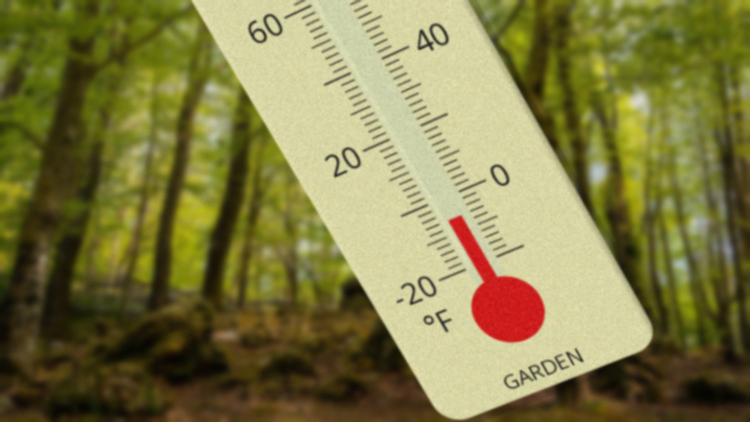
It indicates -6 °F
